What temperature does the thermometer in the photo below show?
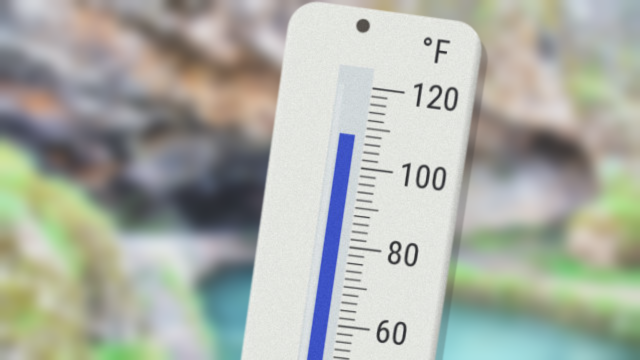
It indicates 108 °F
